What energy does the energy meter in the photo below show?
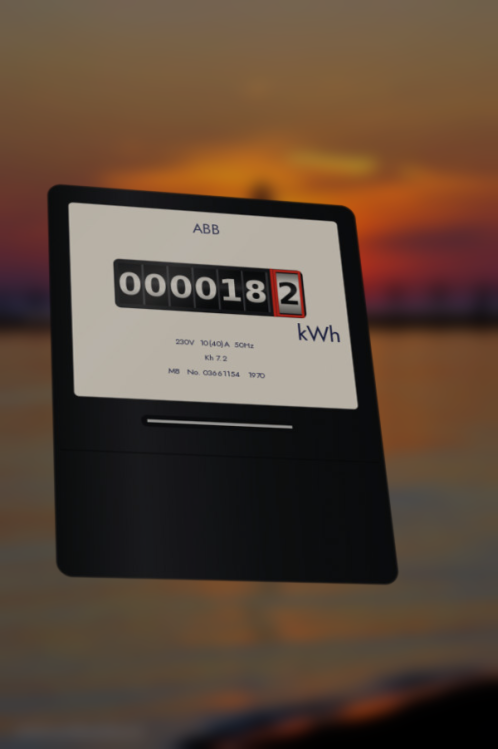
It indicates 18.2 kWh
